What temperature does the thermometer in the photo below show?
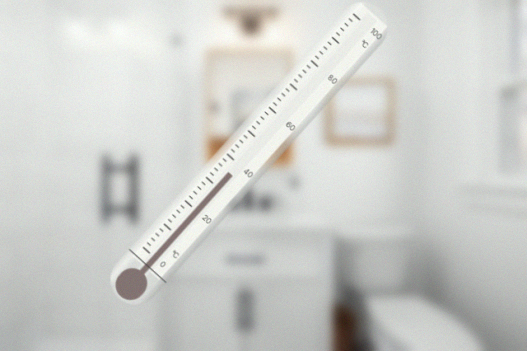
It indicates 36 °C
